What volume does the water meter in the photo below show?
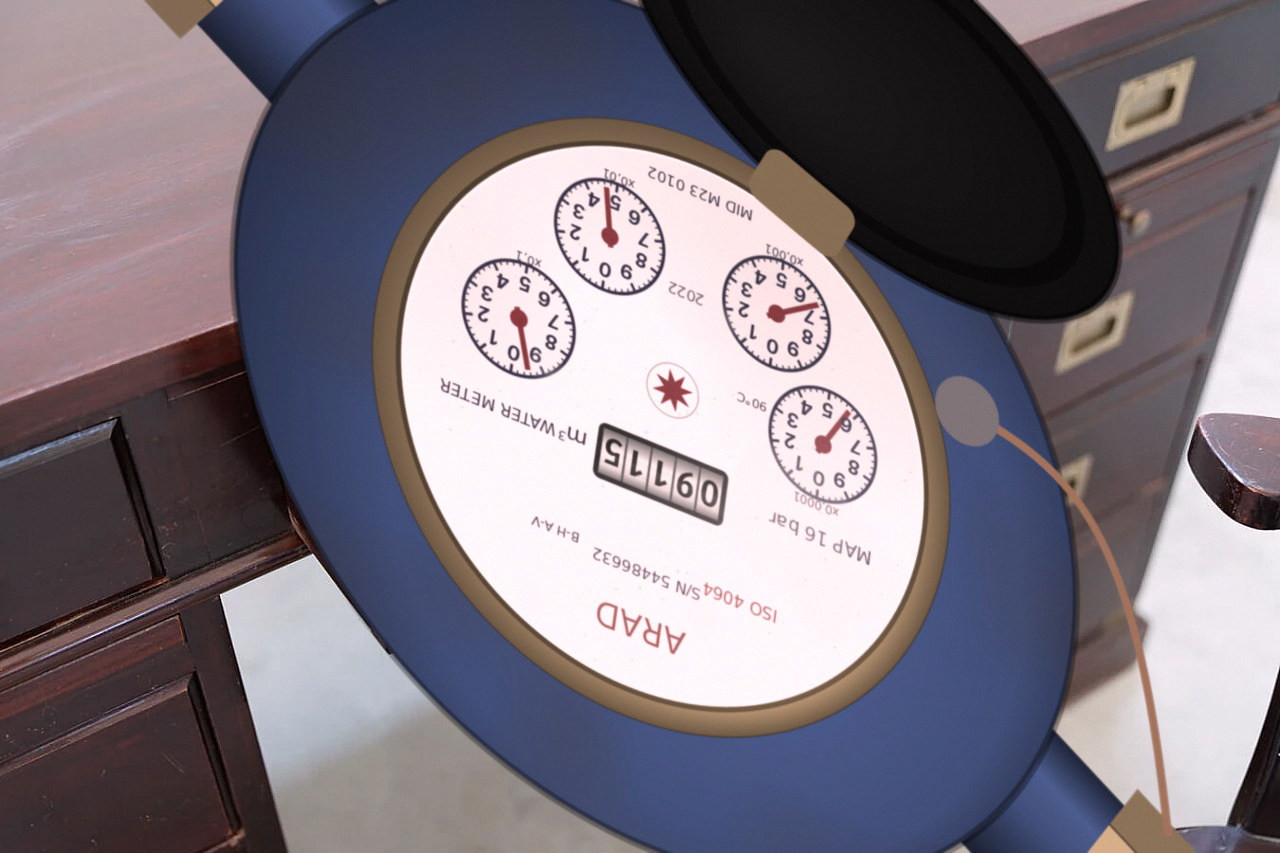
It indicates 9114.9465 m³
